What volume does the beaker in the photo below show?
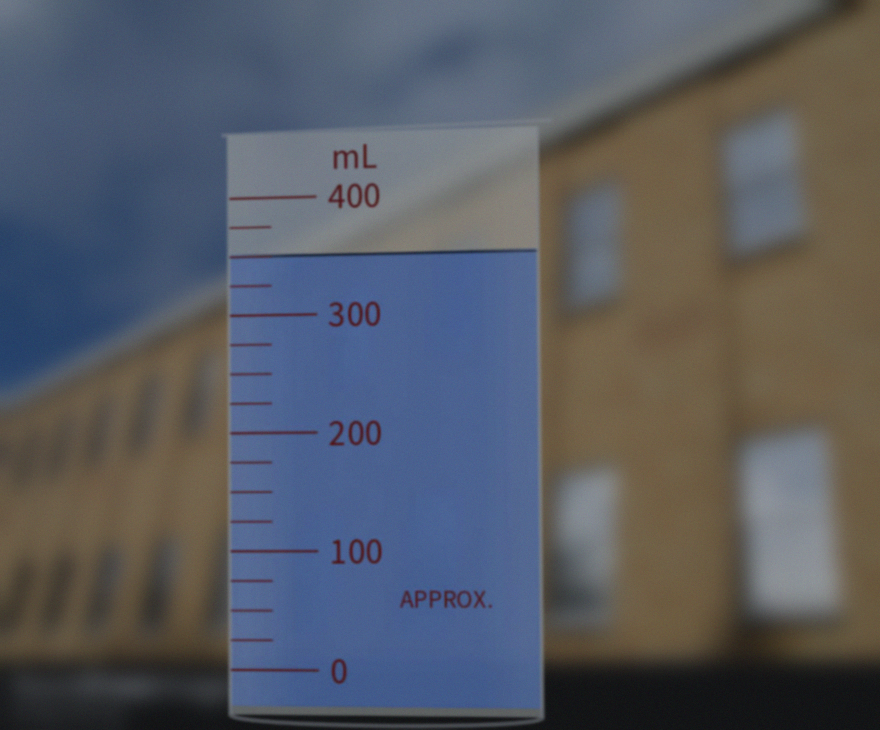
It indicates 350 mL
